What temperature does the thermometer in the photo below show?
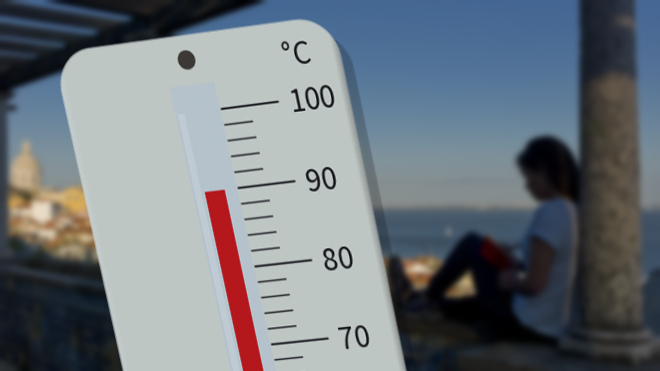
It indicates 90 °C
